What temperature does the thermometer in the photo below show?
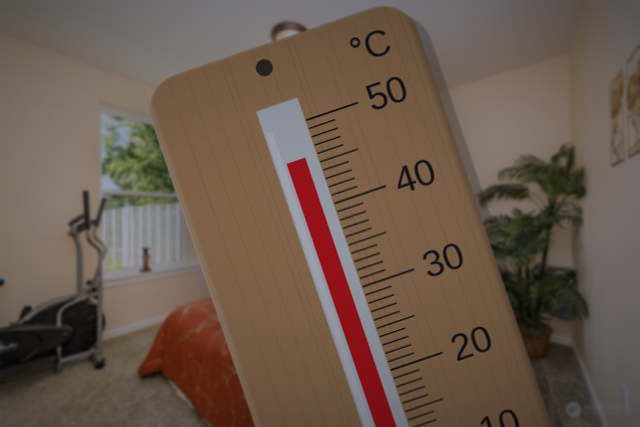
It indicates 46 °C
